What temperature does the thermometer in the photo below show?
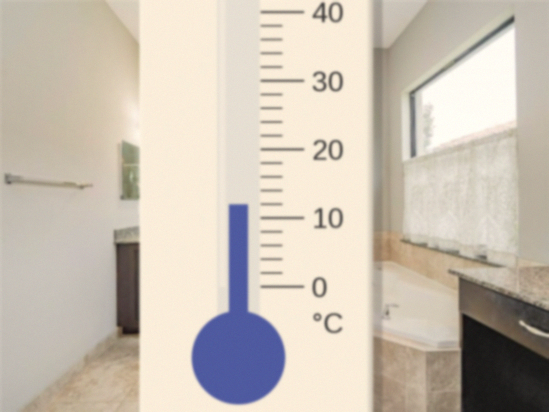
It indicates 12 °C
